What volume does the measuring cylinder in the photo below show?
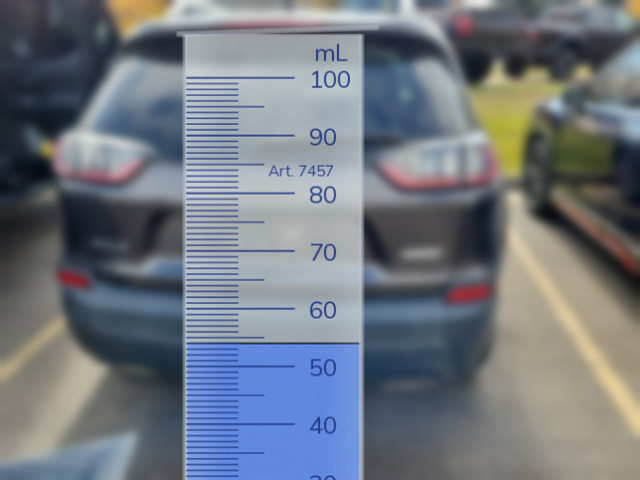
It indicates 54 mL
